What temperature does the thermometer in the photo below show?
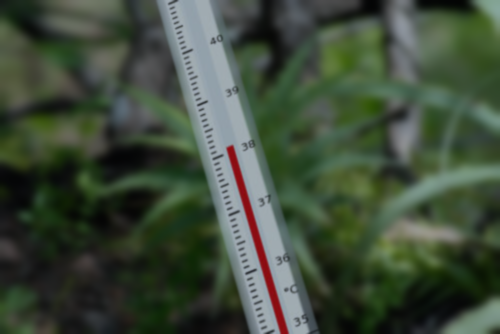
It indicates 38.1 °C
